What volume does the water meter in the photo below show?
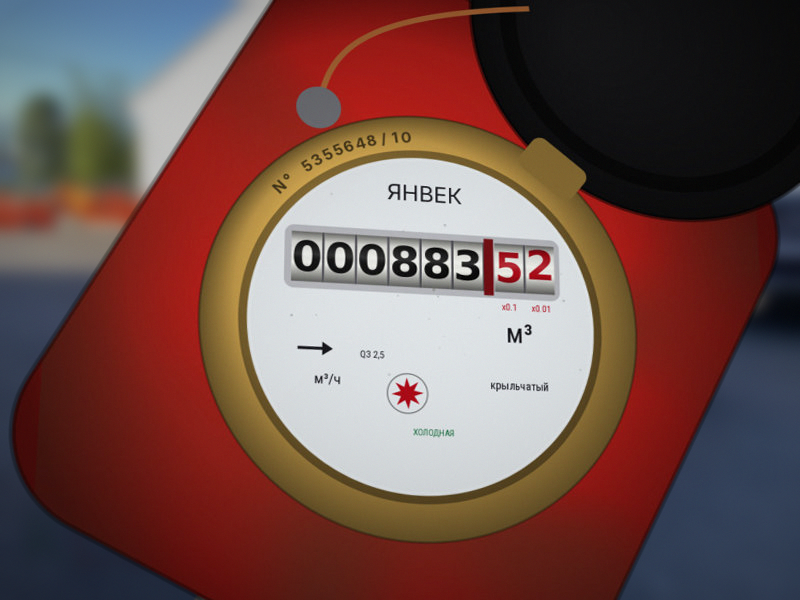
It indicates 883.52 m³
